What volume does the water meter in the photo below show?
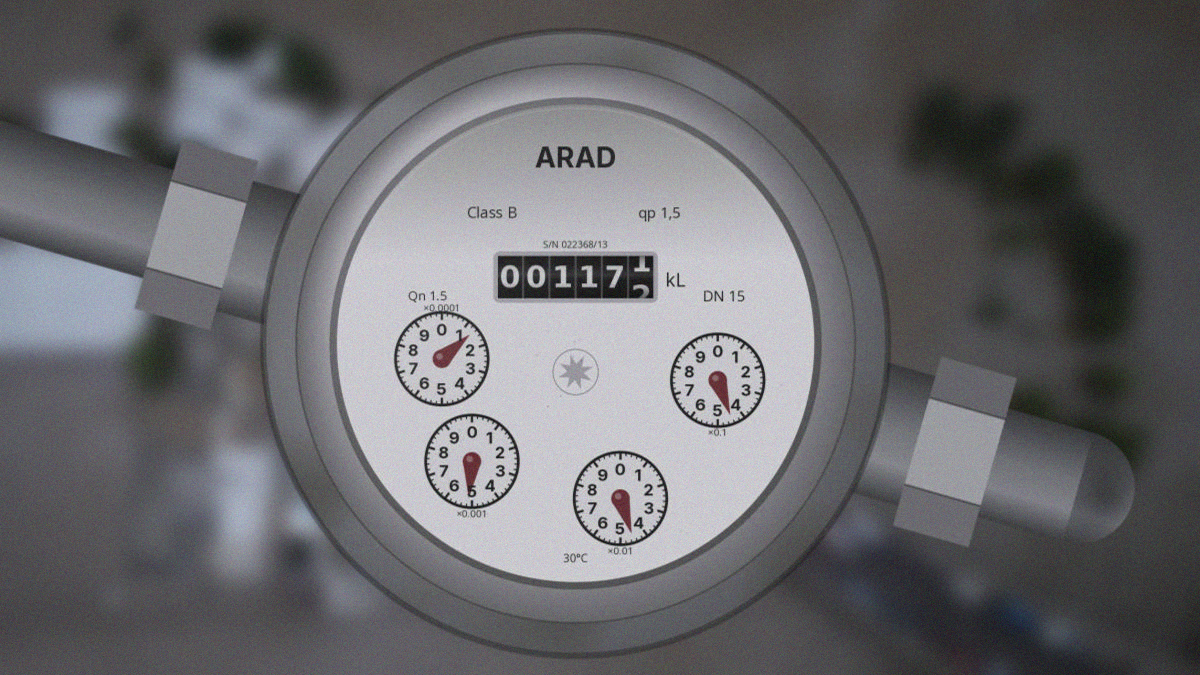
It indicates 1171.4451 kL
